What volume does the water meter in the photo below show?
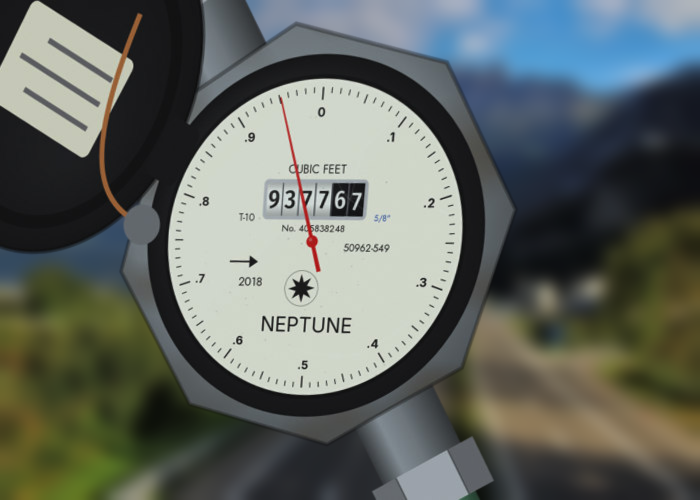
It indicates 937766.95 ft³
